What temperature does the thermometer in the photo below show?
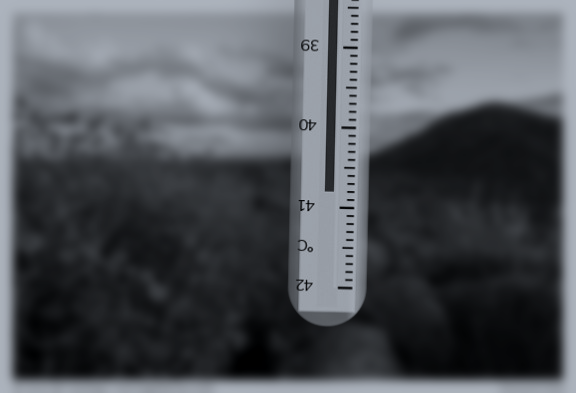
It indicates 40.8 °C
